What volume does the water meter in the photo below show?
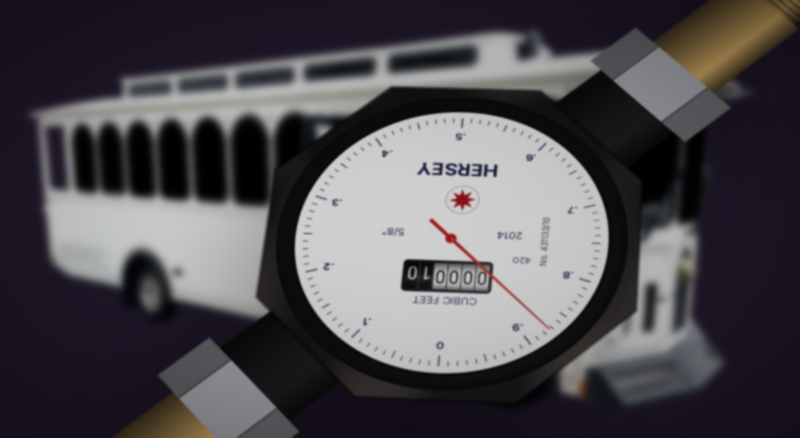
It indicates 9.87 ft³
